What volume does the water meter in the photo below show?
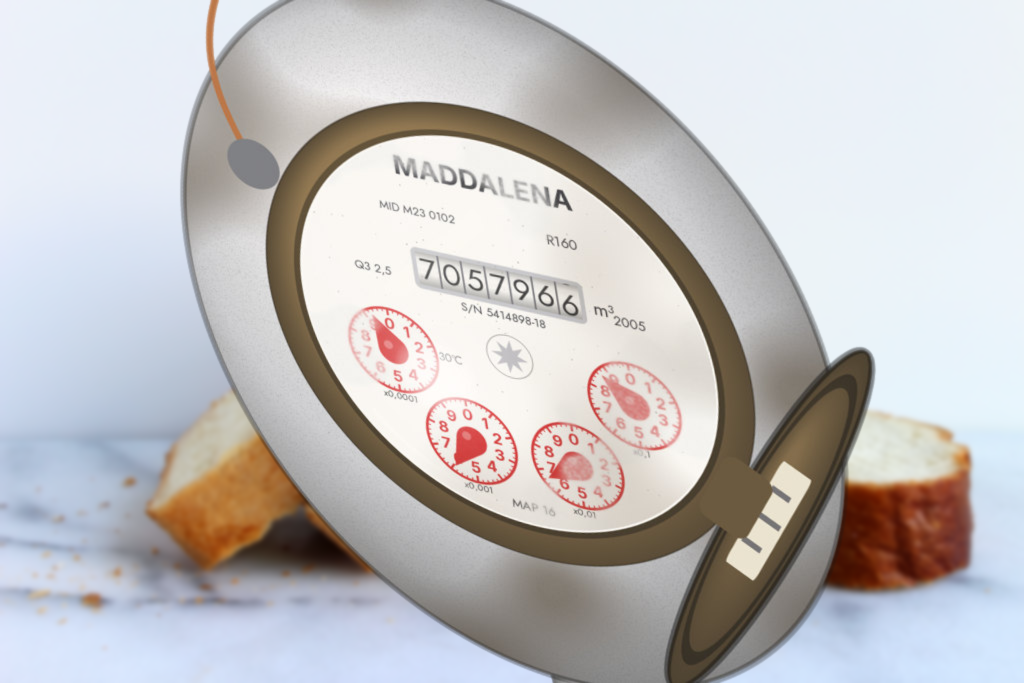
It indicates 7057965.8659 m³
